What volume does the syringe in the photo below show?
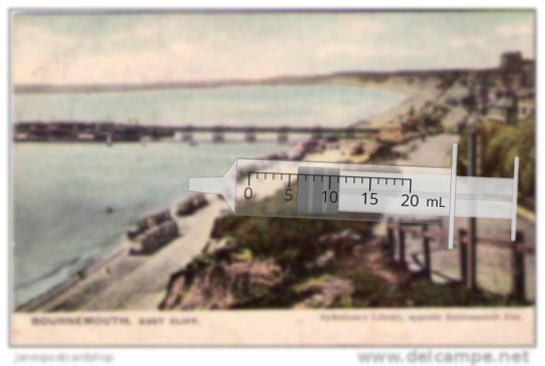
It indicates 6 mL
